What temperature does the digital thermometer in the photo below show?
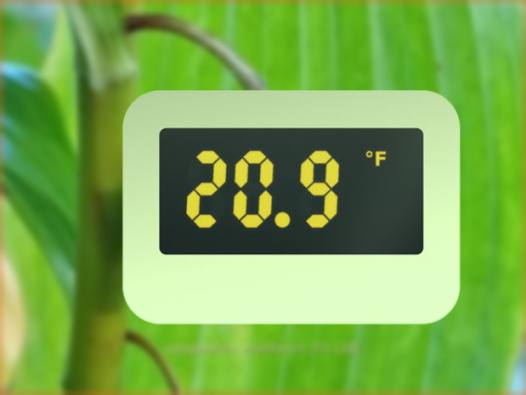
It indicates 20.9 °F
